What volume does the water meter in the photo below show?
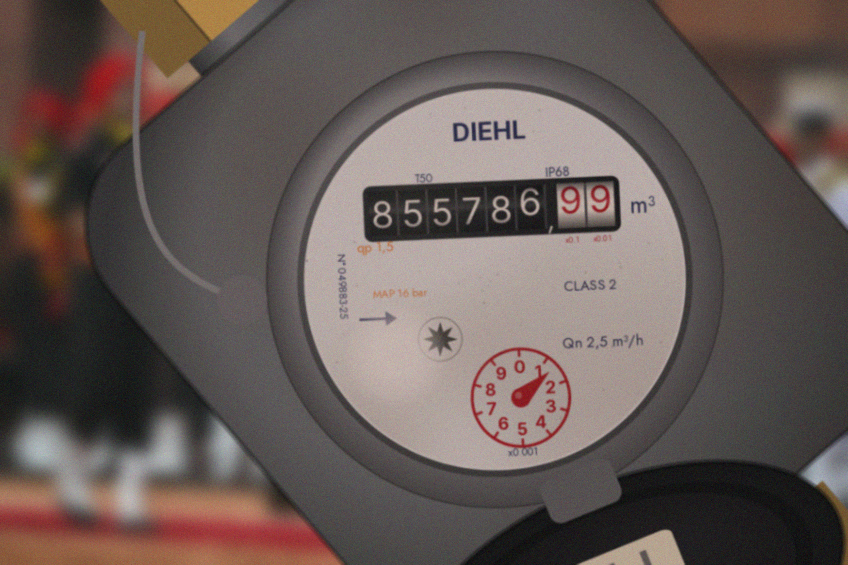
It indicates 855786.991 m³
